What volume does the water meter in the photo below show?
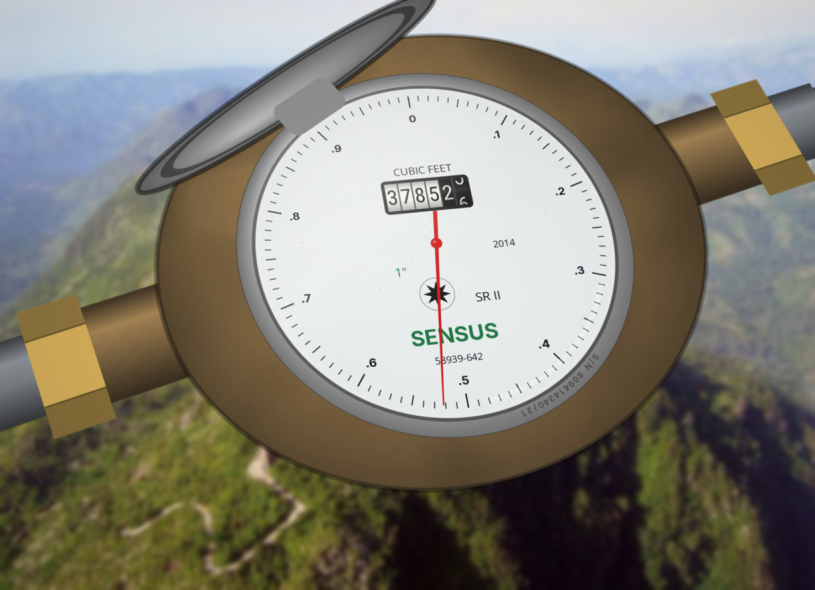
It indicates 378525.52 ft³
